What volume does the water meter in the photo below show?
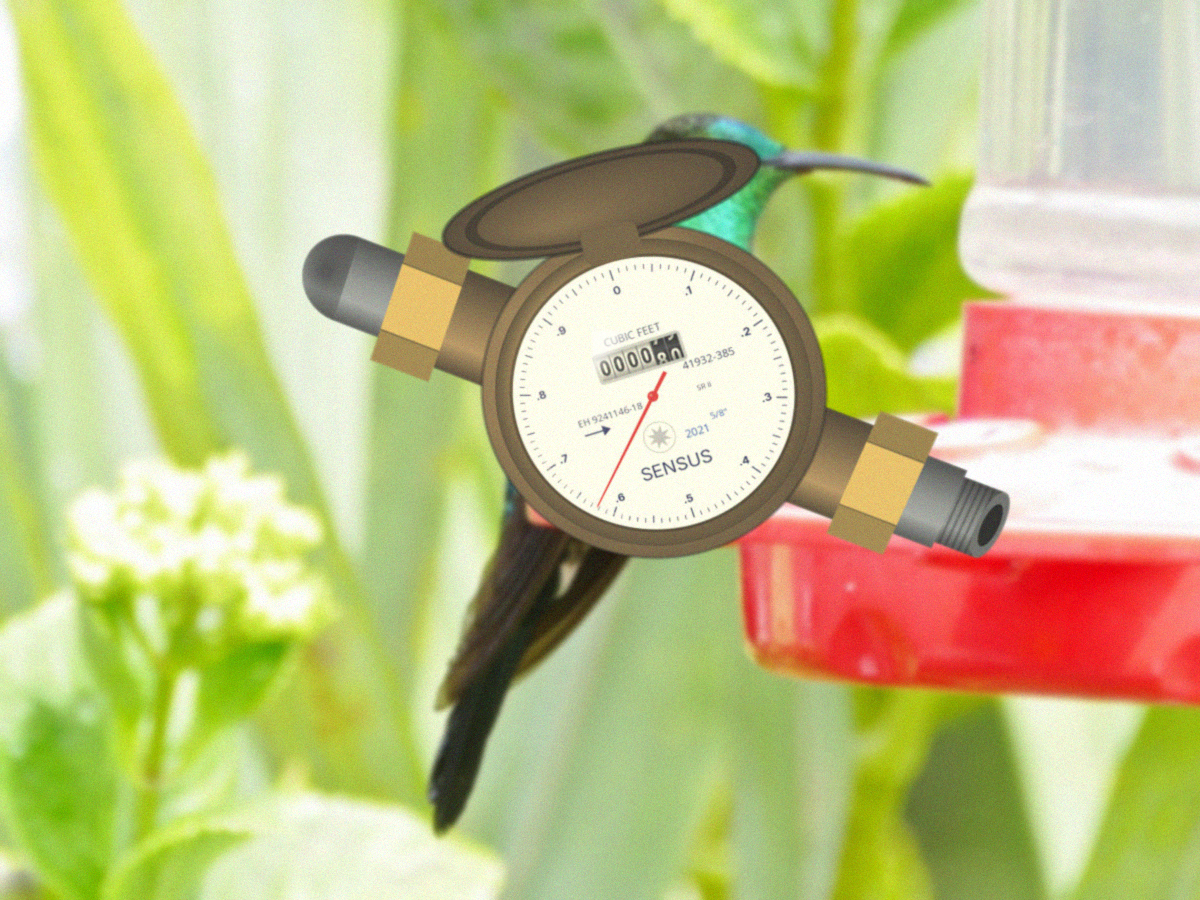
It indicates 79.62 ft³
